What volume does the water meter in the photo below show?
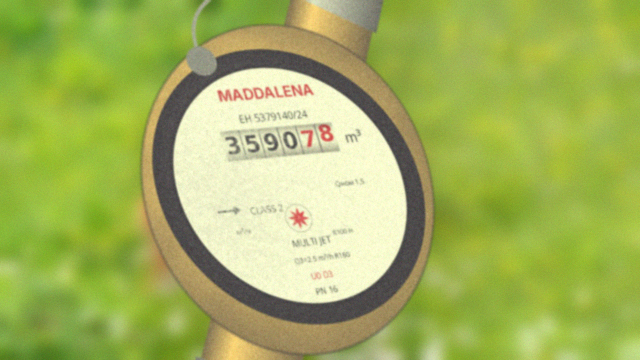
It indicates 3590.78 m³
